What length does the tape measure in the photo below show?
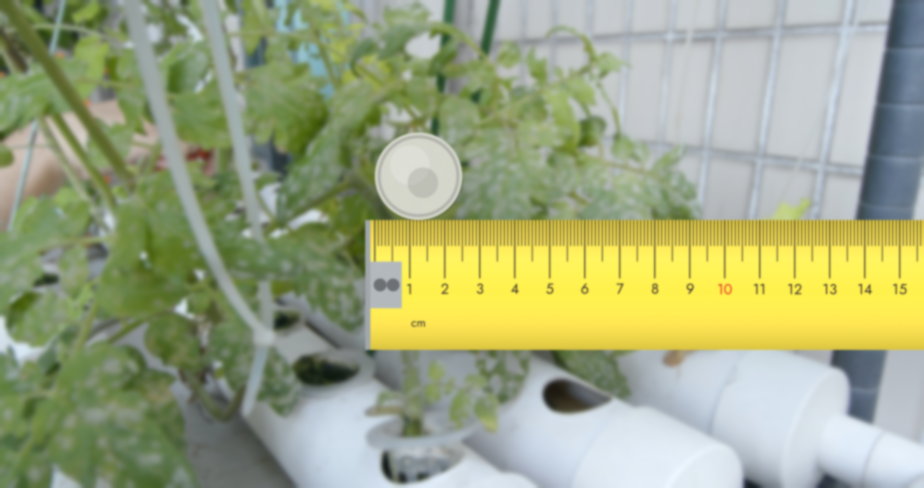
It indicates 2.5 cm
